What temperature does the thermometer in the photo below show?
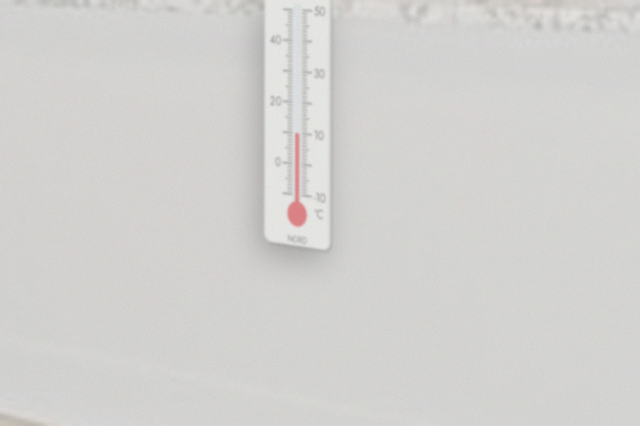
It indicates 10 °C
